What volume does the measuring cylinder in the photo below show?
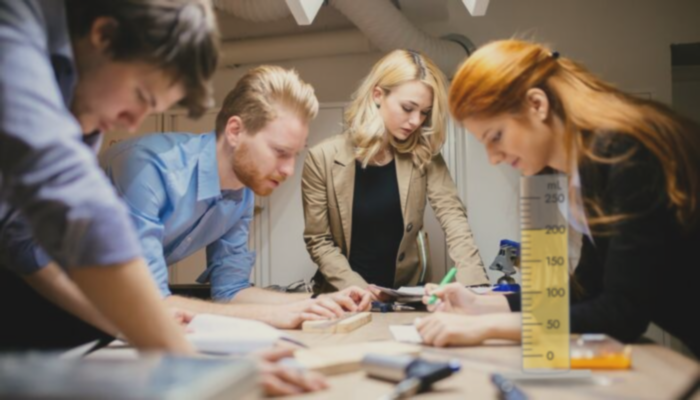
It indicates 200 mL
